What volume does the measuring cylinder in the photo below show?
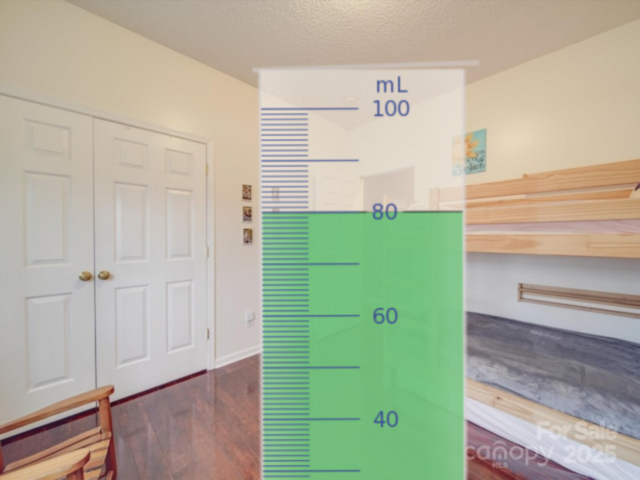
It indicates 80 mL
